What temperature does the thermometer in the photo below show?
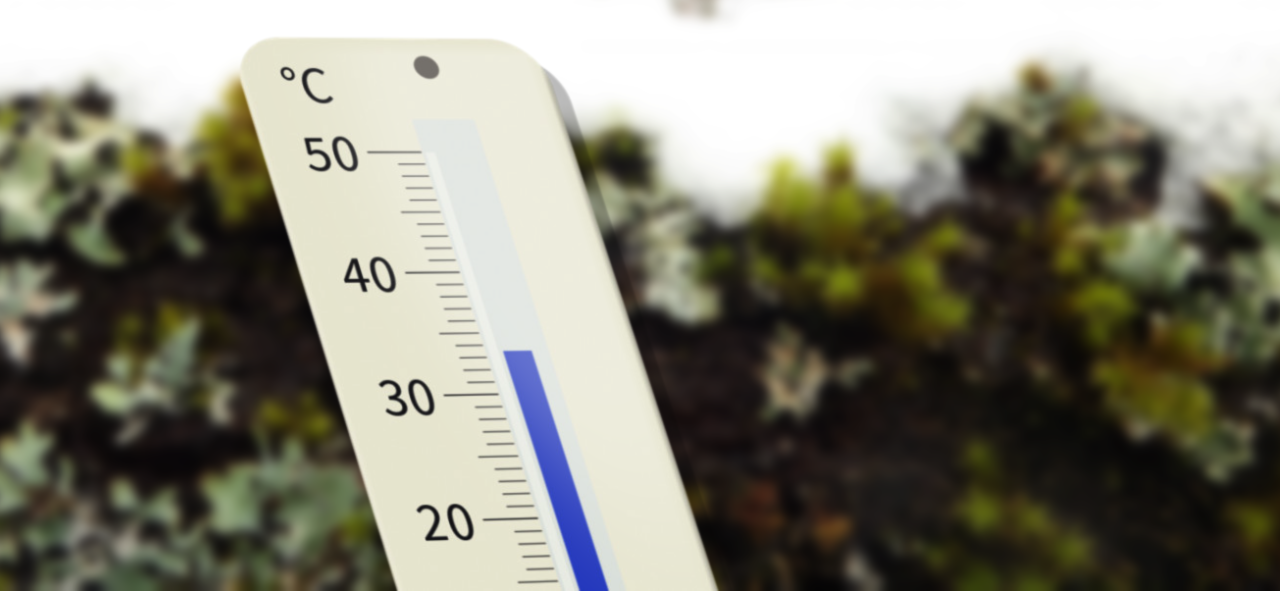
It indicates 33.5 °C
